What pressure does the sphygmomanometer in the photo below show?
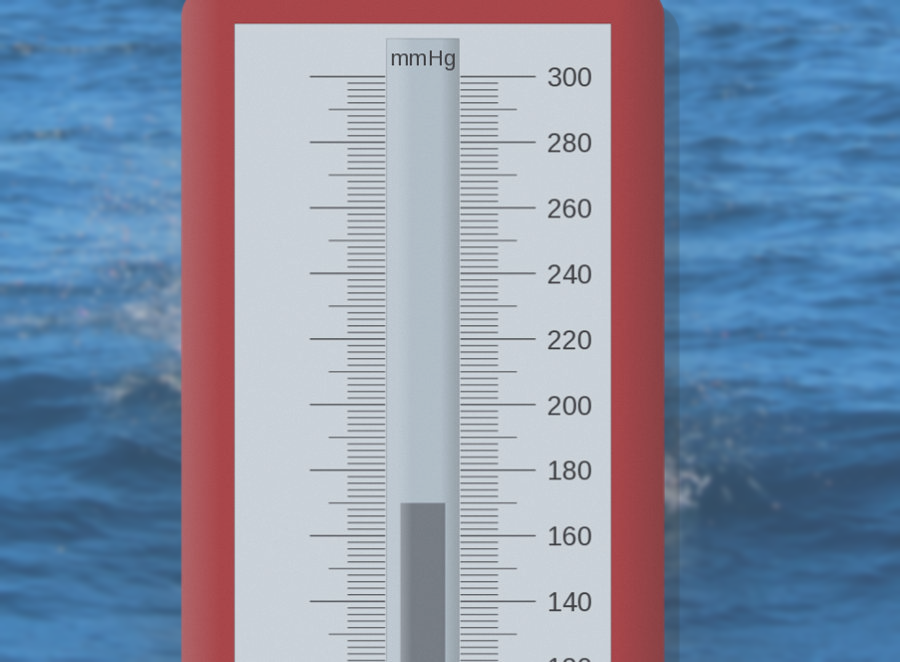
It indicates 170 mmHg
